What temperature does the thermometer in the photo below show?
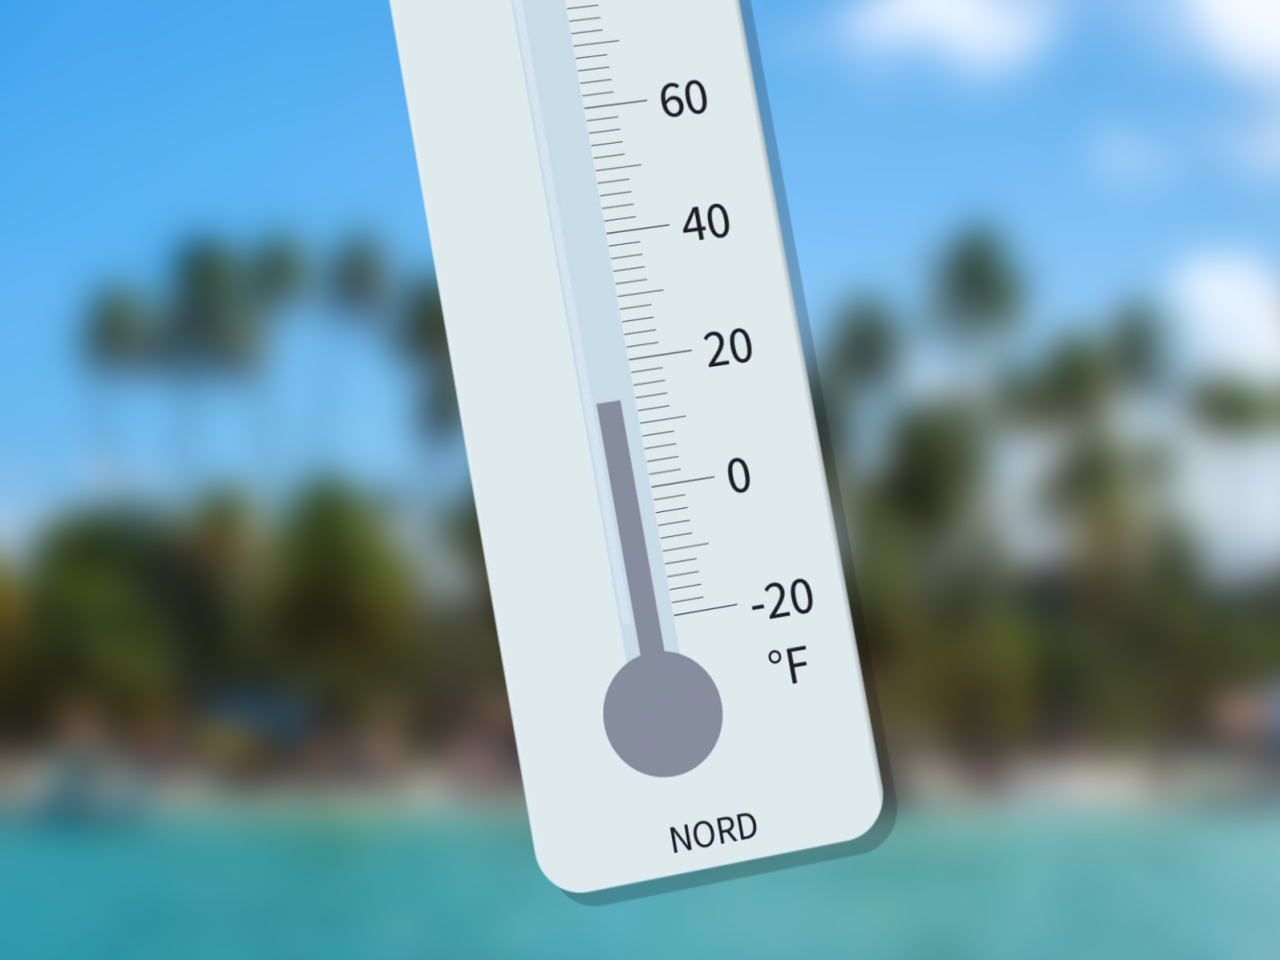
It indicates 14 °F
